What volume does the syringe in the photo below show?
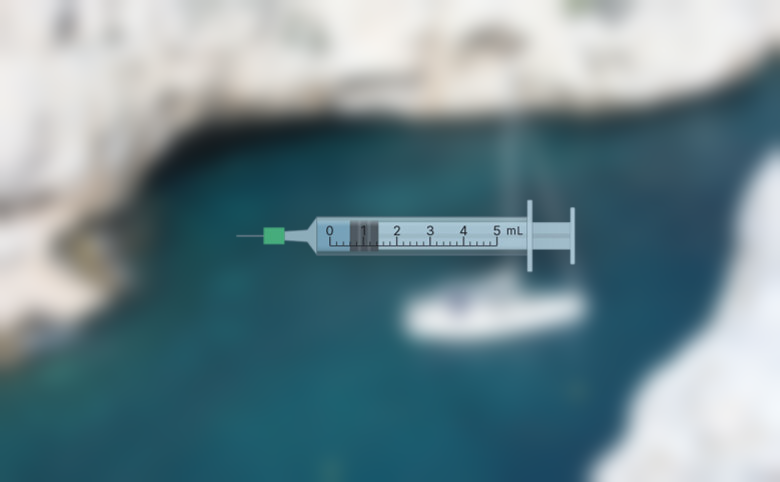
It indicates 0.6 mL
